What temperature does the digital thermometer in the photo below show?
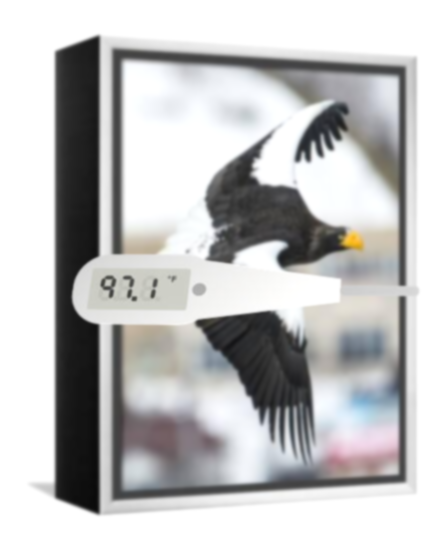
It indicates 97.1 °F
